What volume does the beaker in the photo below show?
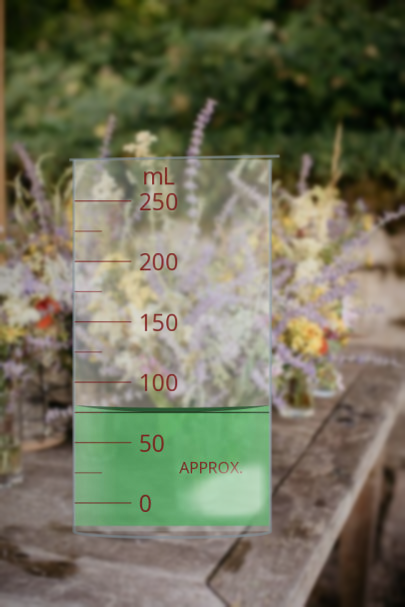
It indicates 75 mL
